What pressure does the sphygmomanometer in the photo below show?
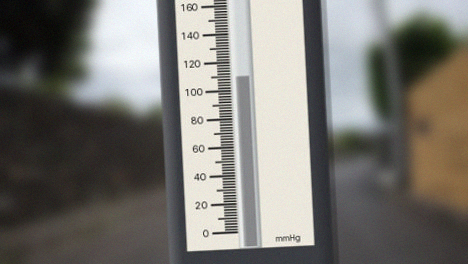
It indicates 110 mmHg
